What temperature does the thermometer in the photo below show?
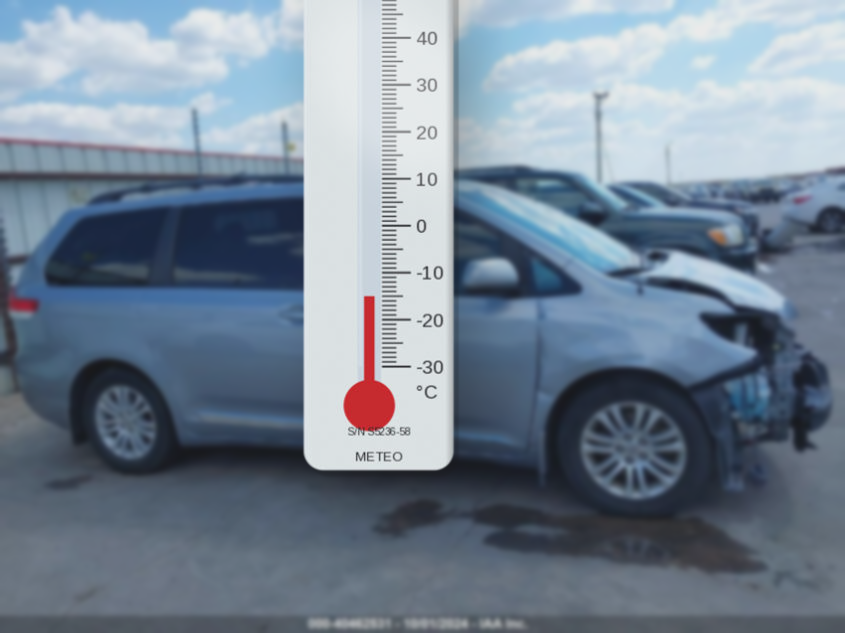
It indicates -15 °C
